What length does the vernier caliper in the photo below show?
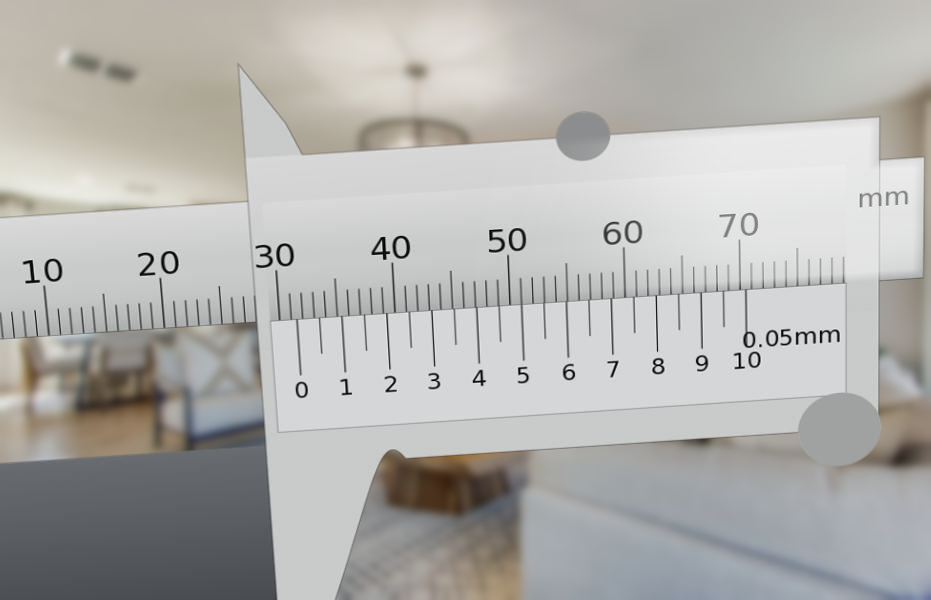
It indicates 31.5 mm
